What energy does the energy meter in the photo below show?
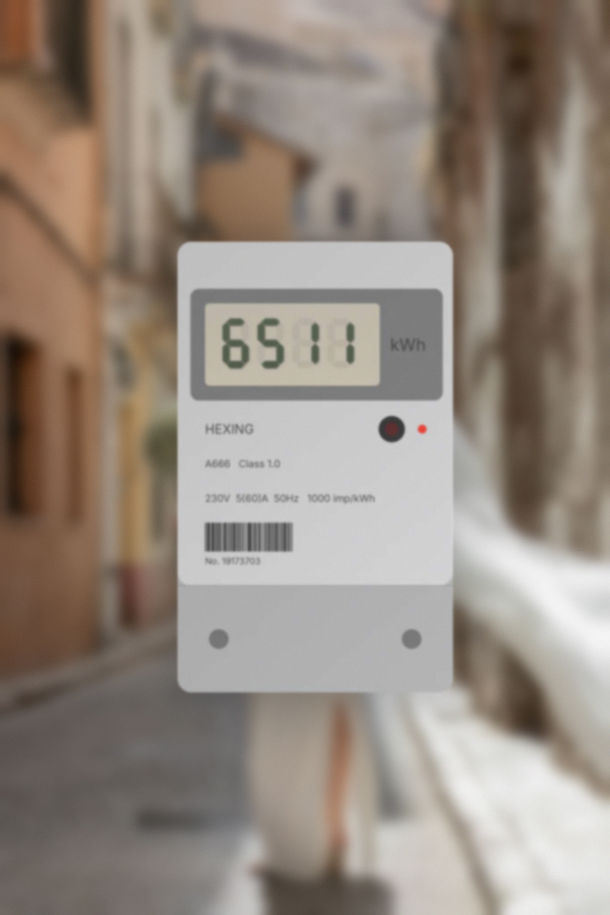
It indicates 6511 kWh
